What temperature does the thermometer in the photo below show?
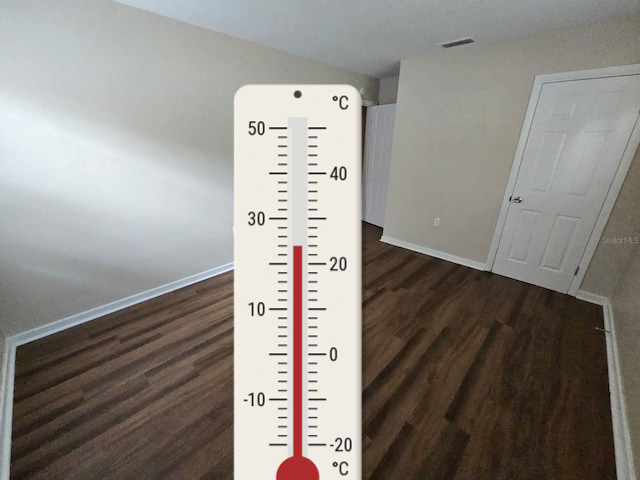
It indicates 24 °C
